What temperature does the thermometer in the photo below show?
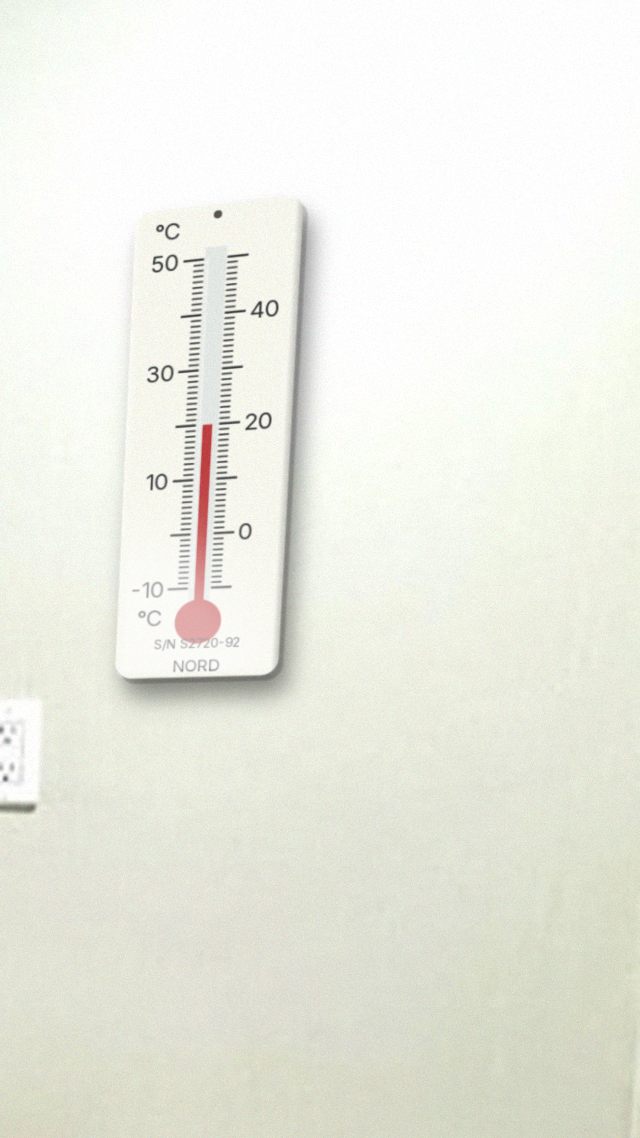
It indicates 20 °C
